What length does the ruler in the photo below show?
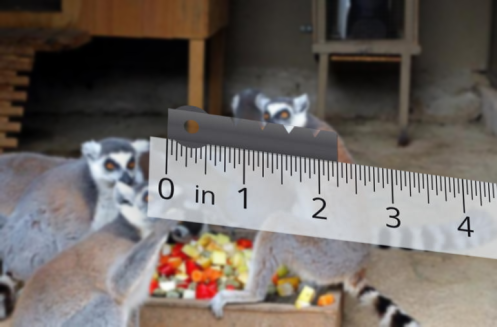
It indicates 2.25 in
